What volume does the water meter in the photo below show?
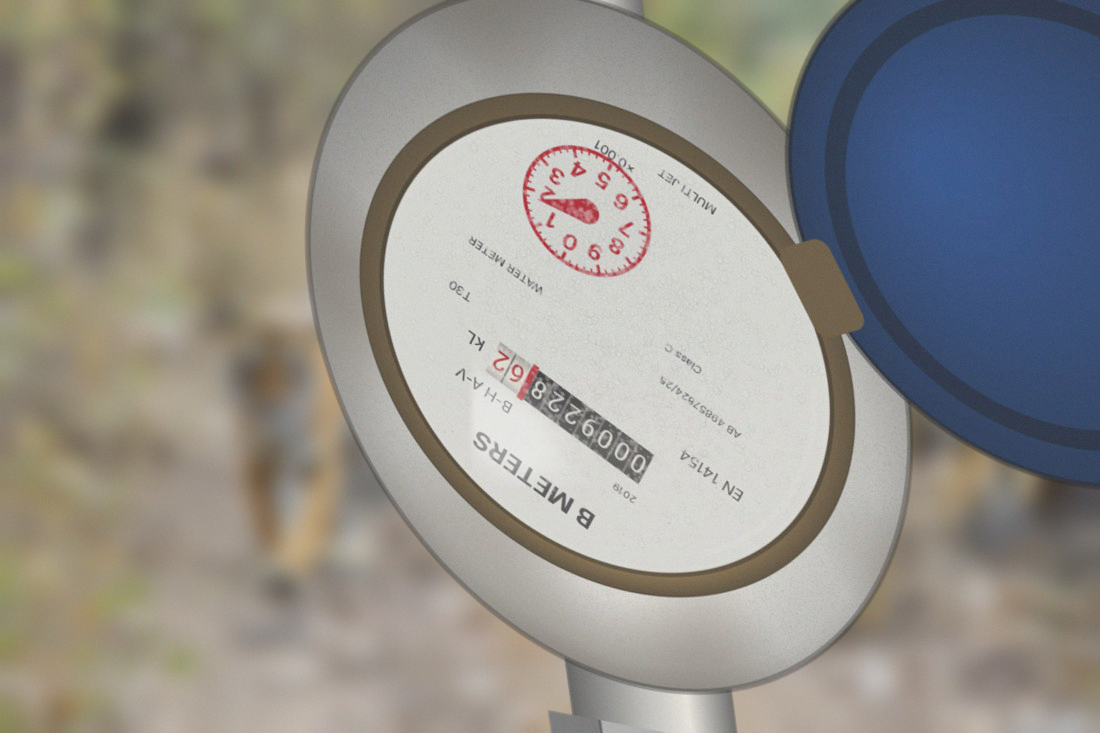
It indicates 9228.621 kL
